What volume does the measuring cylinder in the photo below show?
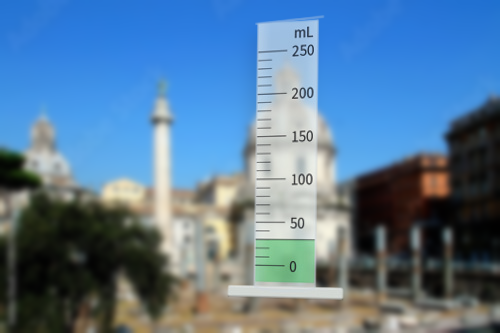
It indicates 30 mL
